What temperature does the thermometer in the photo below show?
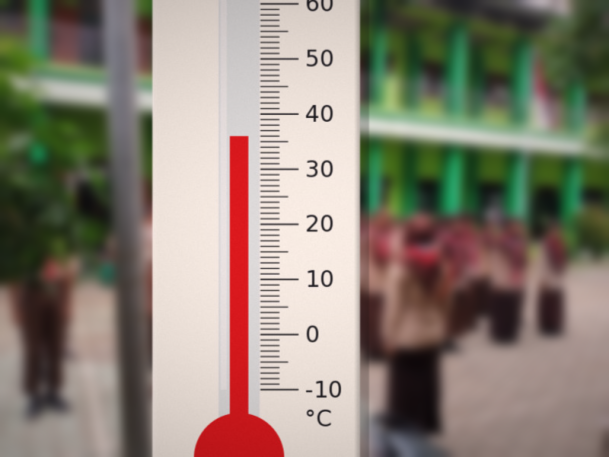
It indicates 36 °C
